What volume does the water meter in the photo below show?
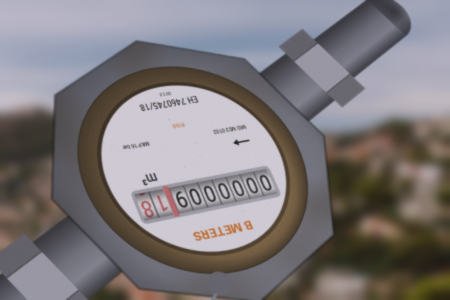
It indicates 9.18 m³
